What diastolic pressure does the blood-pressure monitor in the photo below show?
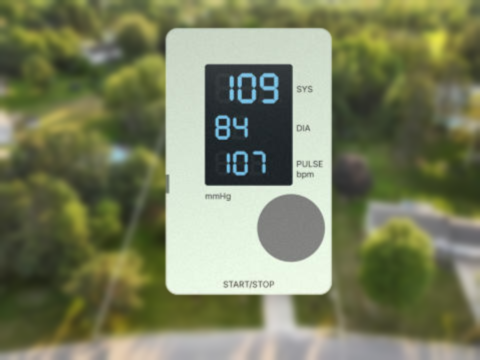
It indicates 84 mmHg
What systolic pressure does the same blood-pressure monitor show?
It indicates 109 mmHg
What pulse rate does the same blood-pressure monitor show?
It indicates 107 bpm
